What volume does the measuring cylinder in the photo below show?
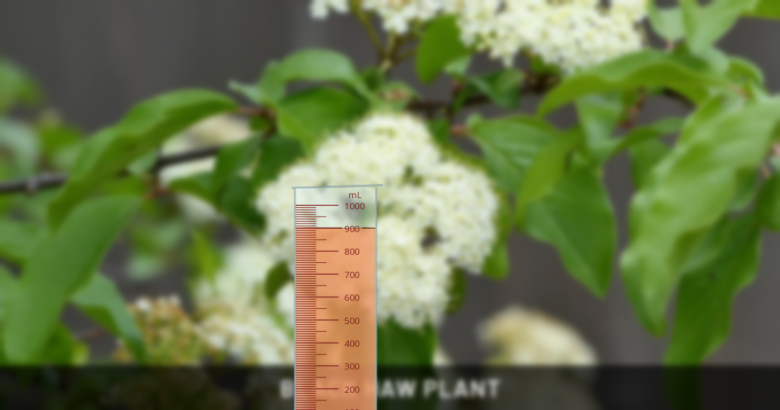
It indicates 900 mL
